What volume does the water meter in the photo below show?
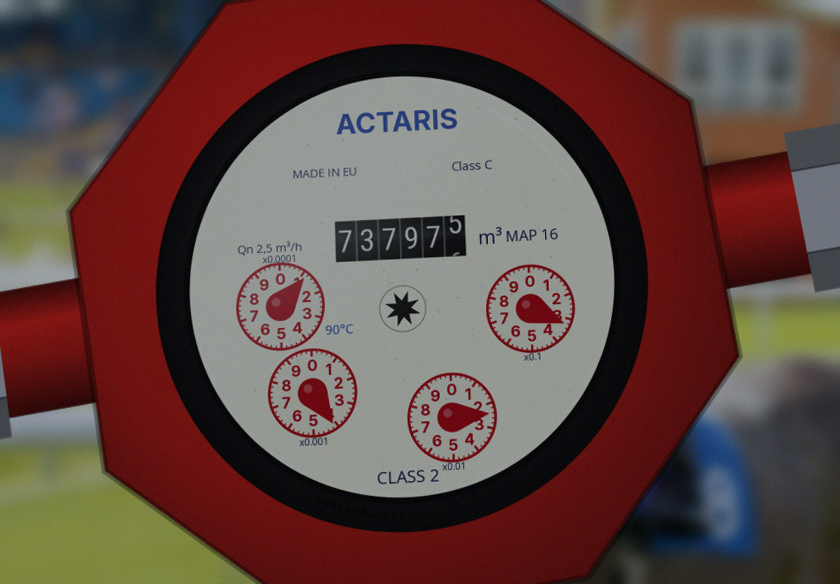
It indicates 737975.3241 m³
